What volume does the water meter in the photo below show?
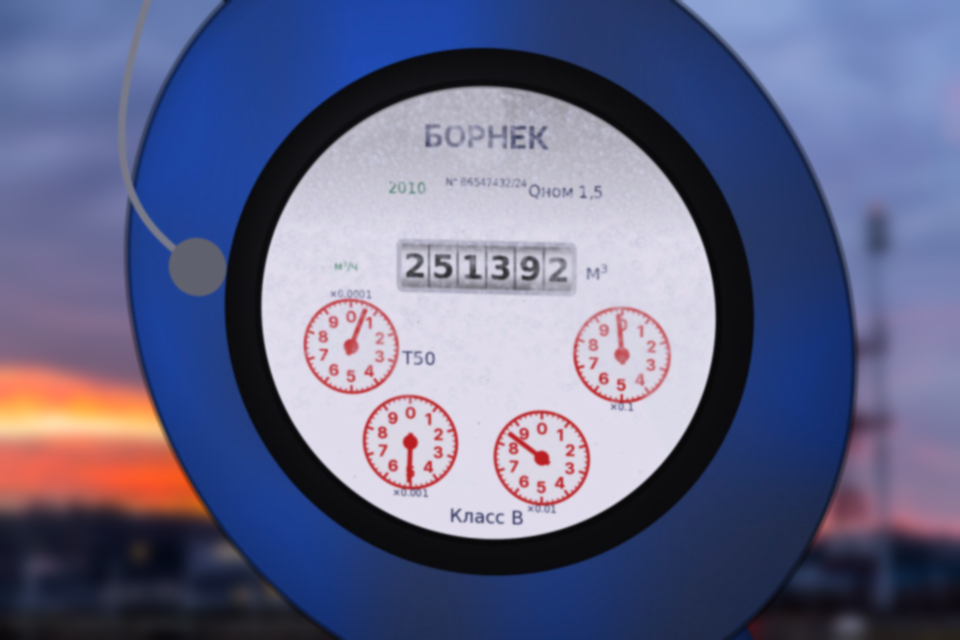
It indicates 251391.9850 m³
